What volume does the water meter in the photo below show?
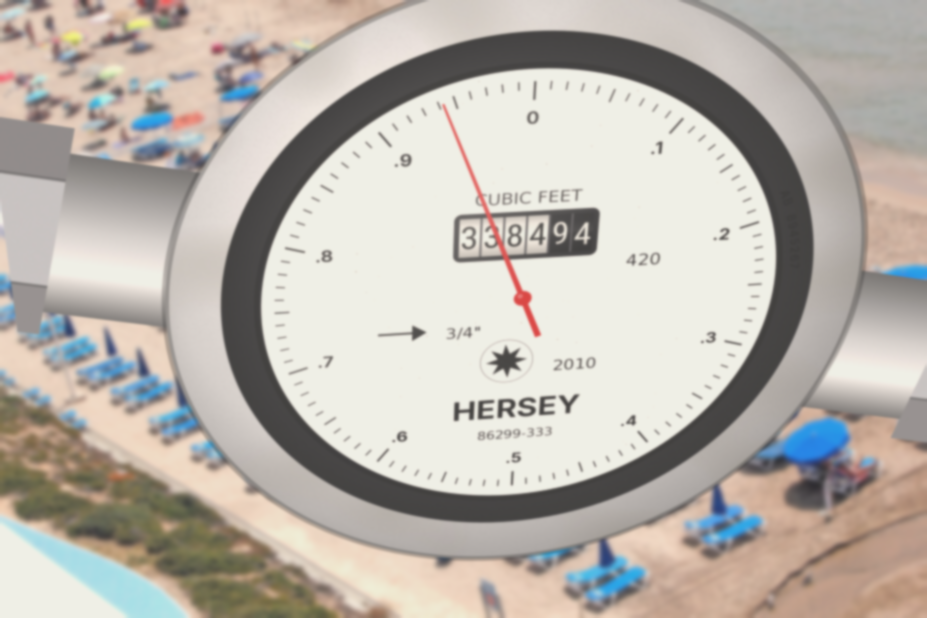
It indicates 338493.94 ft³
